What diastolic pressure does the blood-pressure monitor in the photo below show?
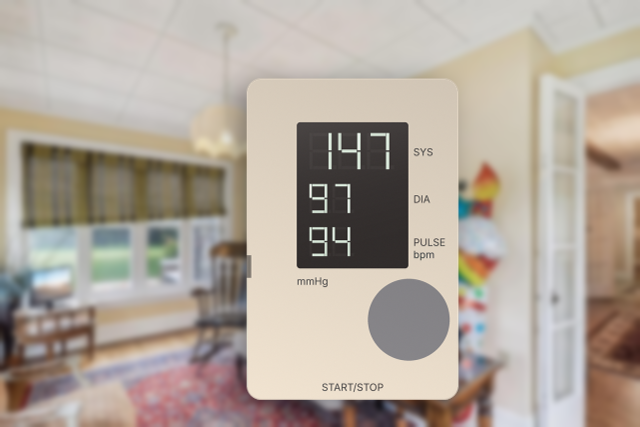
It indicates 97 mmHg
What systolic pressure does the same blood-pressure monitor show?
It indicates 147 mmHg
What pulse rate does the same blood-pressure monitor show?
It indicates 94 bpm
